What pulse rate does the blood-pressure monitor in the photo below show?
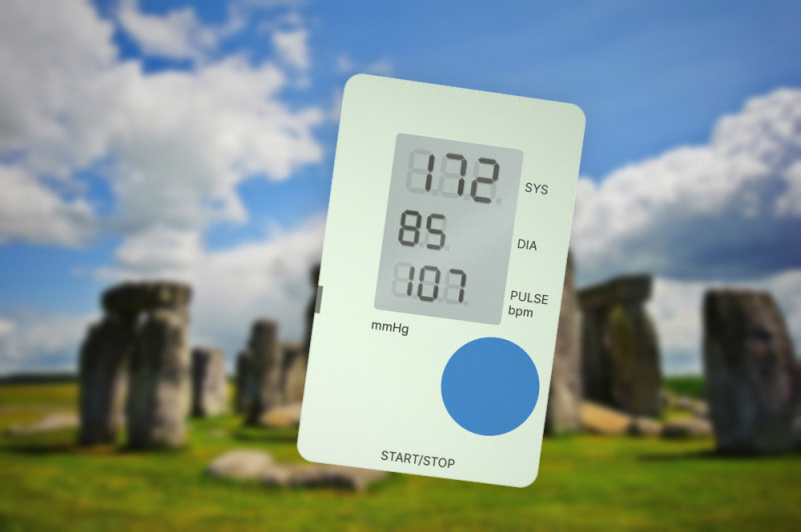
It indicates 107 bpm
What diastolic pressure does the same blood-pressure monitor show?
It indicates 85 mmHg
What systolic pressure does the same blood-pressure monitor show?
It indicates 172 mmHg
